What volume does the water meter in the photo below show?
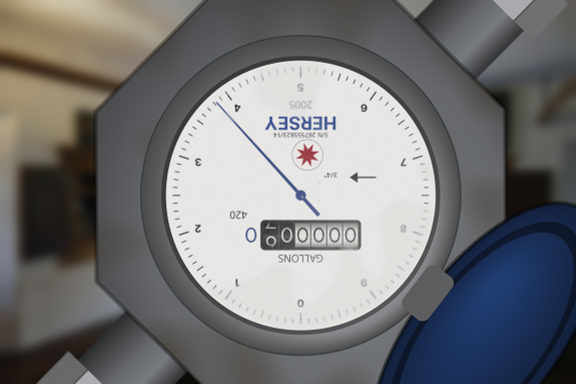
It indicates 63.8 gal
